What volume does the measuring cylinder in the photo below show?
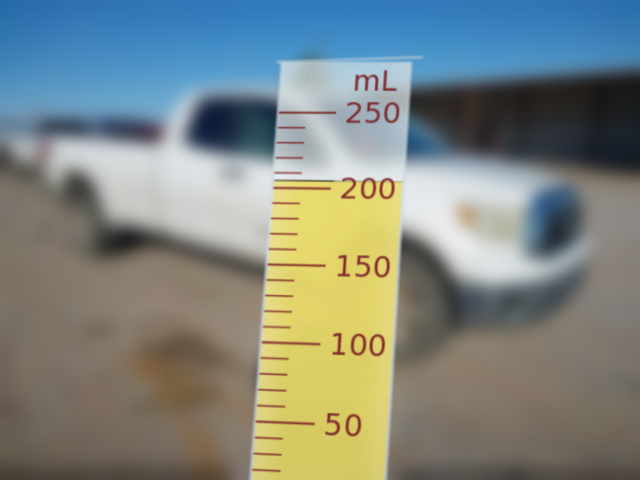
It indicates 205 mL
